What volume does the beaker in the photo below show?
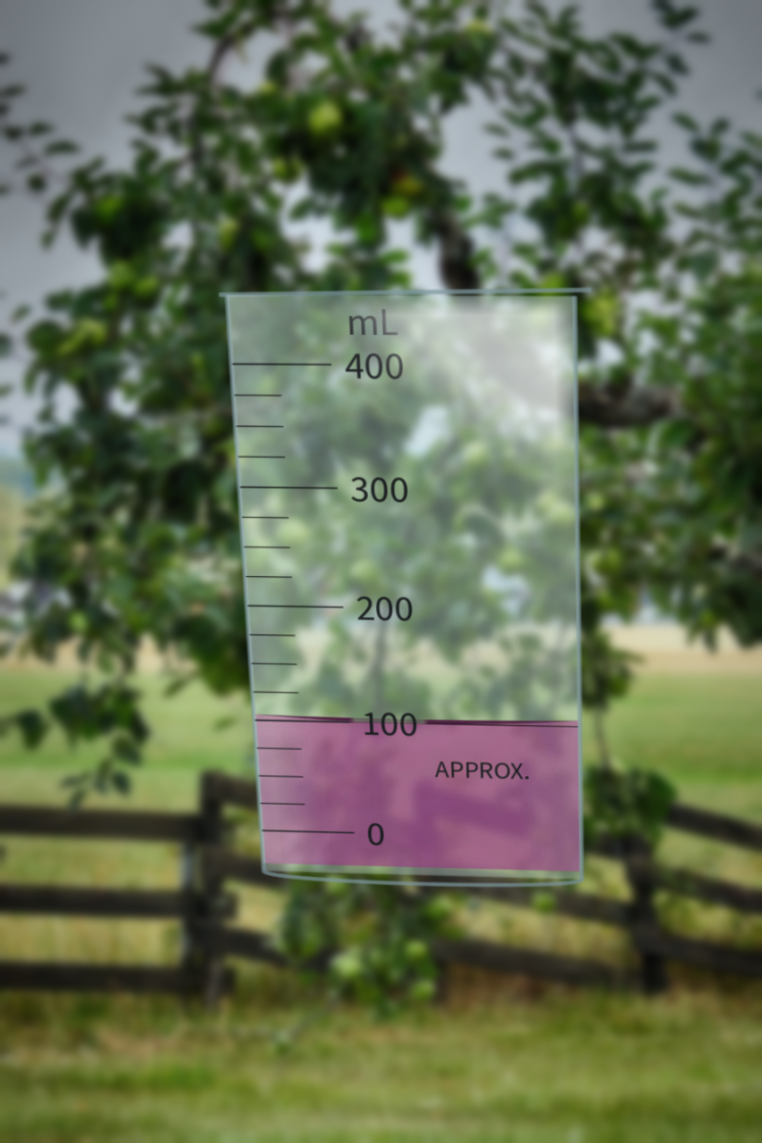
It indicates 100 mL
